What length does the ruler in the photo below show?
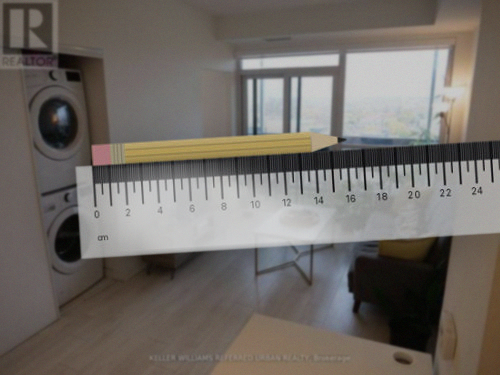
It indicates 16 cm
